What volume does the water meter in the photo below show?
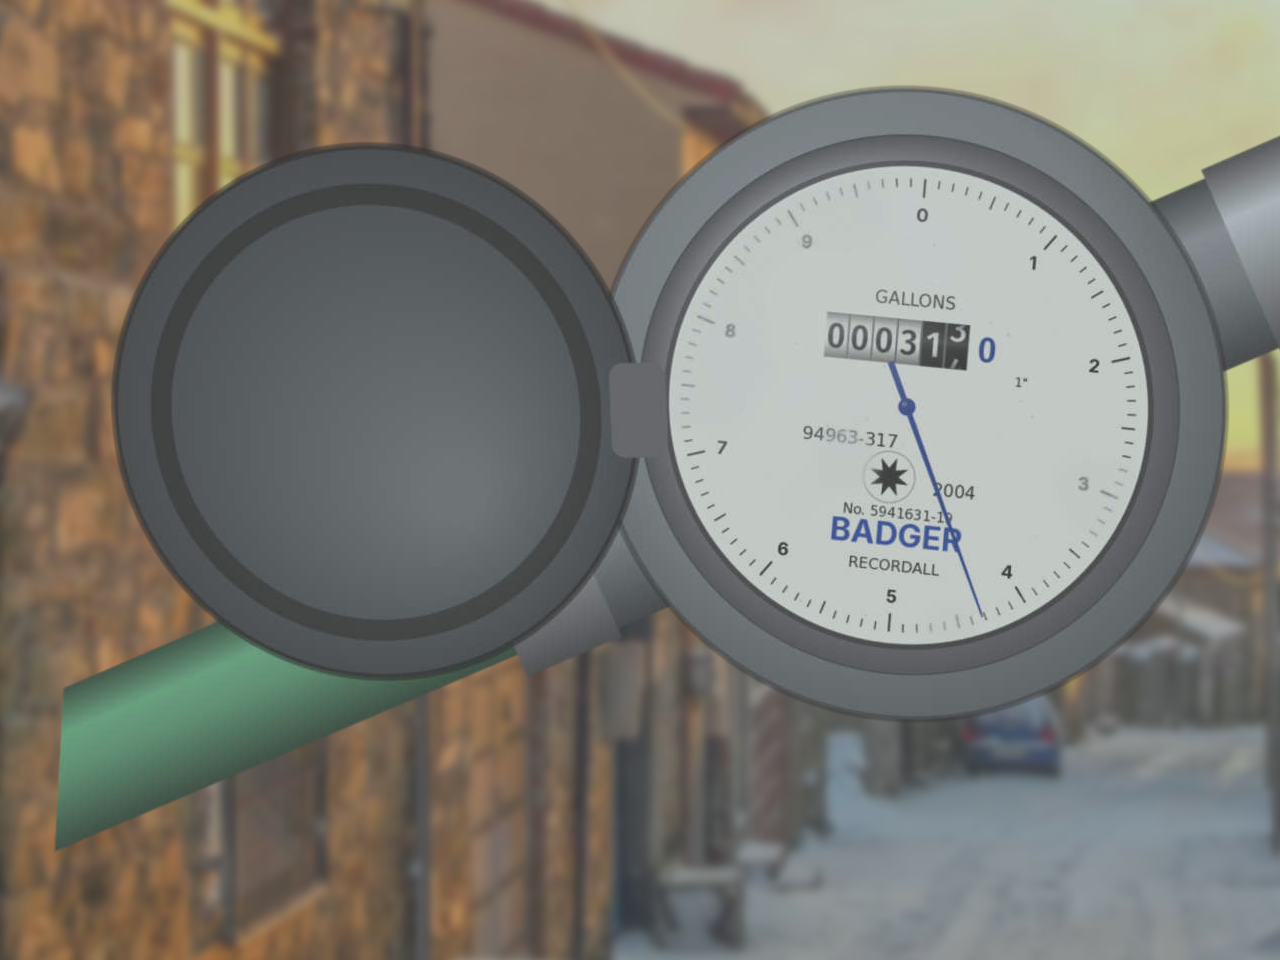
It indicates 3134.3 gal
